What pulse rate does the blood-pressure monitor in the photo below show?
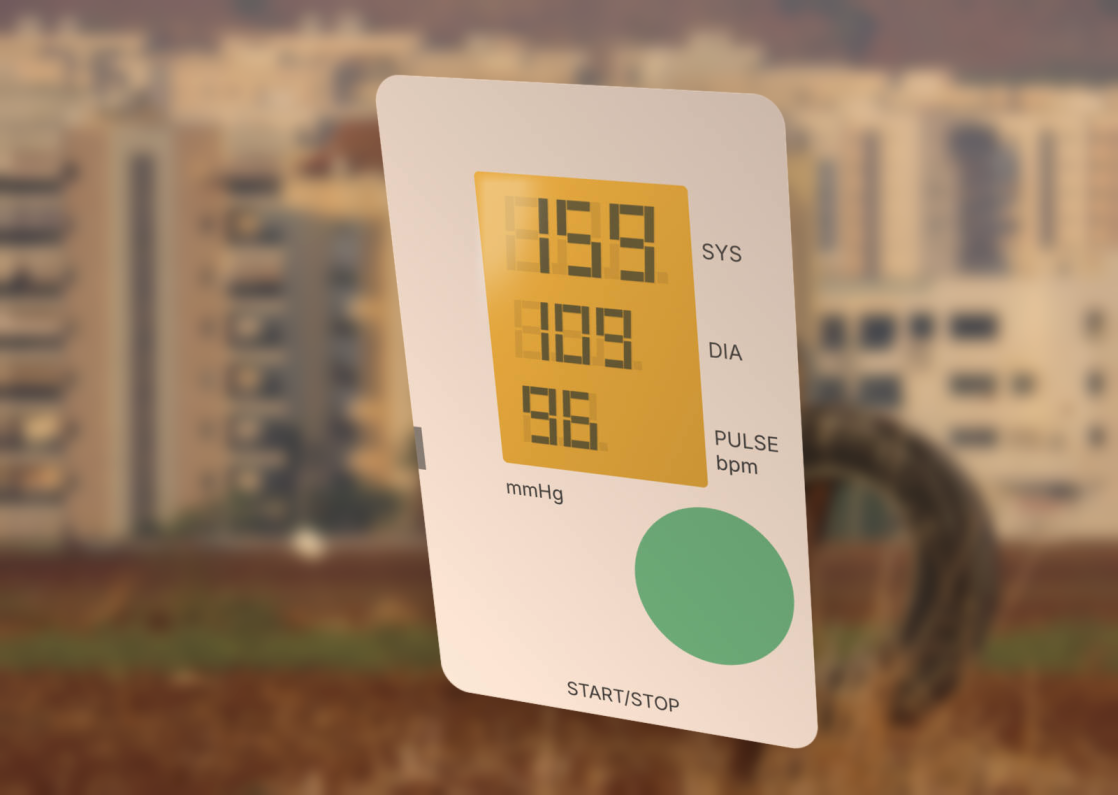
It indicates 96 bpm
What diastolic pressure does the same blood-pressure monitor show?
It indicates 109 mmHg
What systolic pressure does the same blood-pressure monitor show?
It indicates 159 mmHg
